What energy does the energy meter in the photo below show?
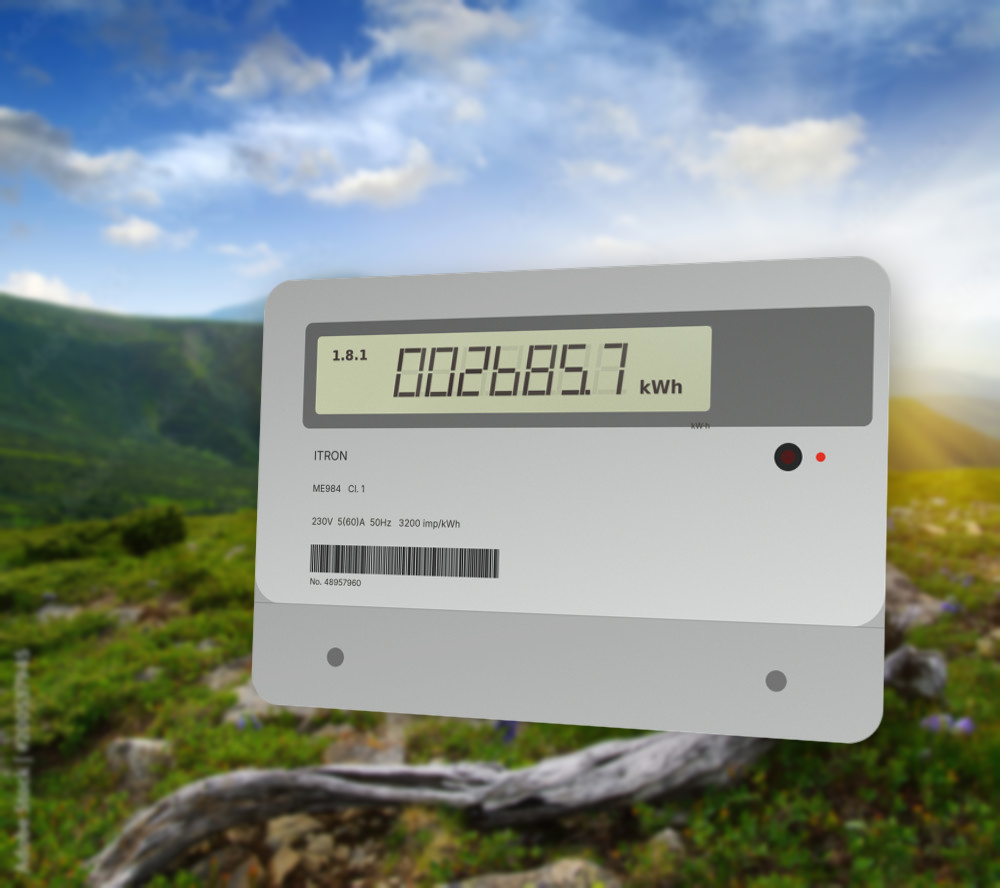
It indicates 2685.7 kWh
